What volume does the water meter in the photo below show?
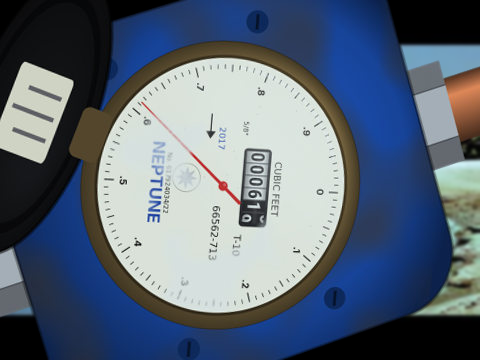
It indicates 618.61 ft³
